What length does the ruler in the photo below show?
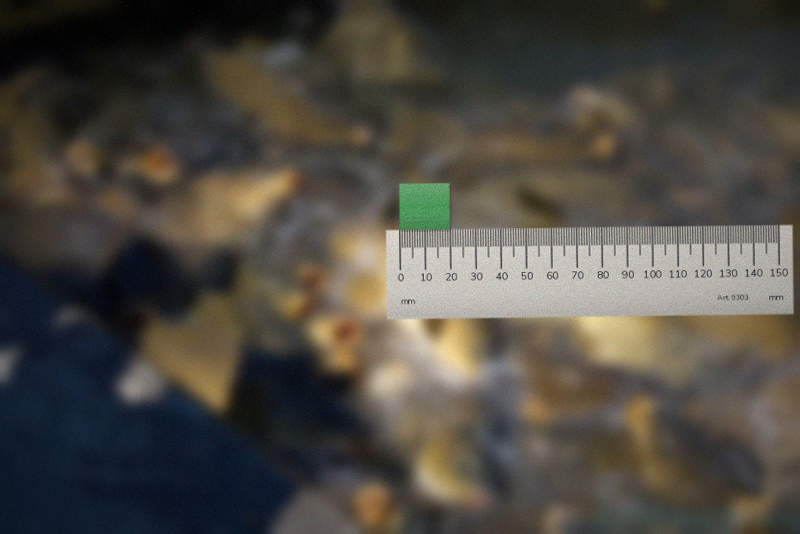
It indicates 20 mm
